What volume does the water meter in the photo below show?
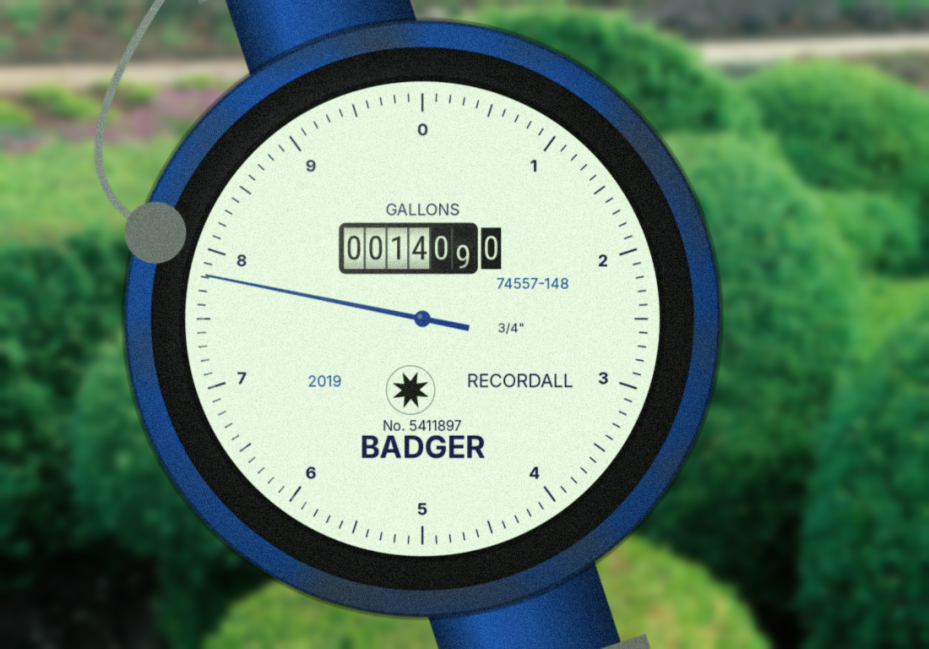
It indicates 14087.8 gal
